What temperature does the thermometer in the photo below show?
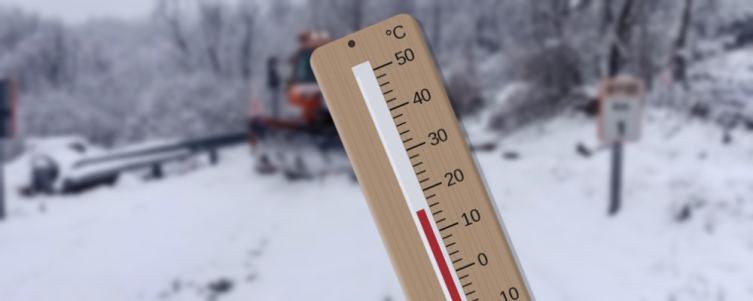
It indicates 16 °C
